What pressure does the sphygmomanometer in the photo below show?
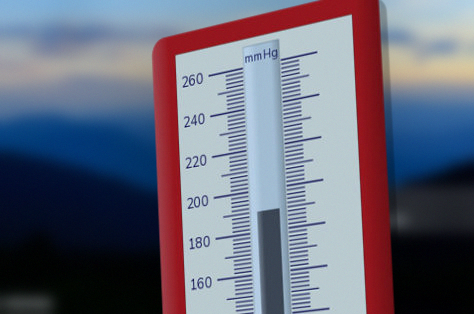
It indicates 190 mmHg
